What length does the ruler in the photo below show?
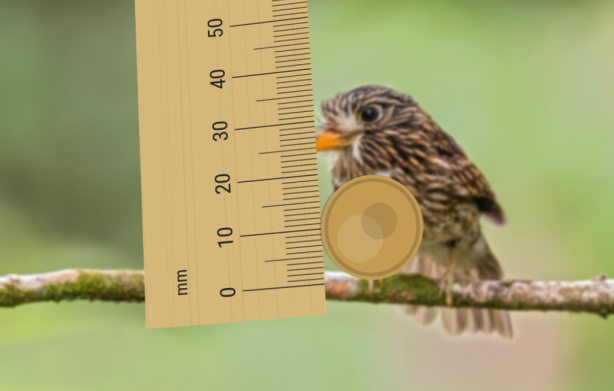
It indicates 19 mm
